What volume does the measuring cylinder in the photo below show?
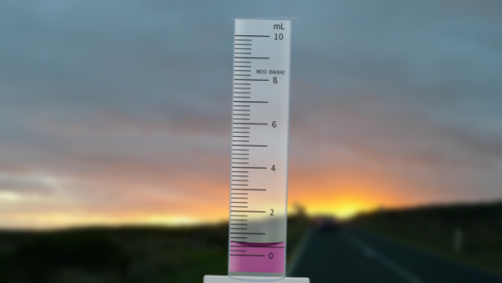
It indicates 0.4 mL
